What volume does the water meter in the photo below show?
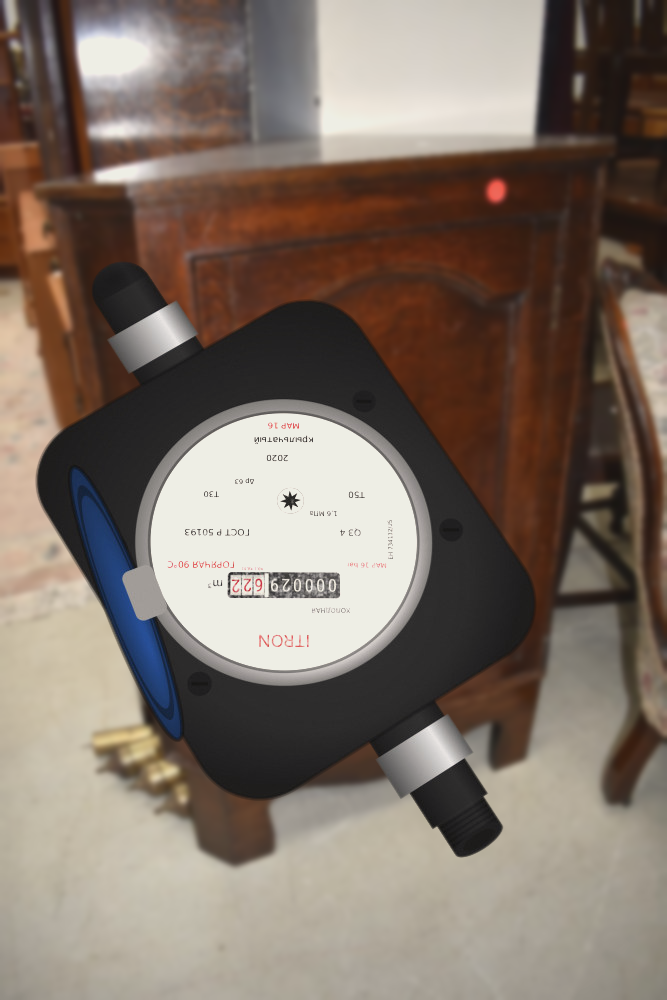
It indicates 29.622 m³
